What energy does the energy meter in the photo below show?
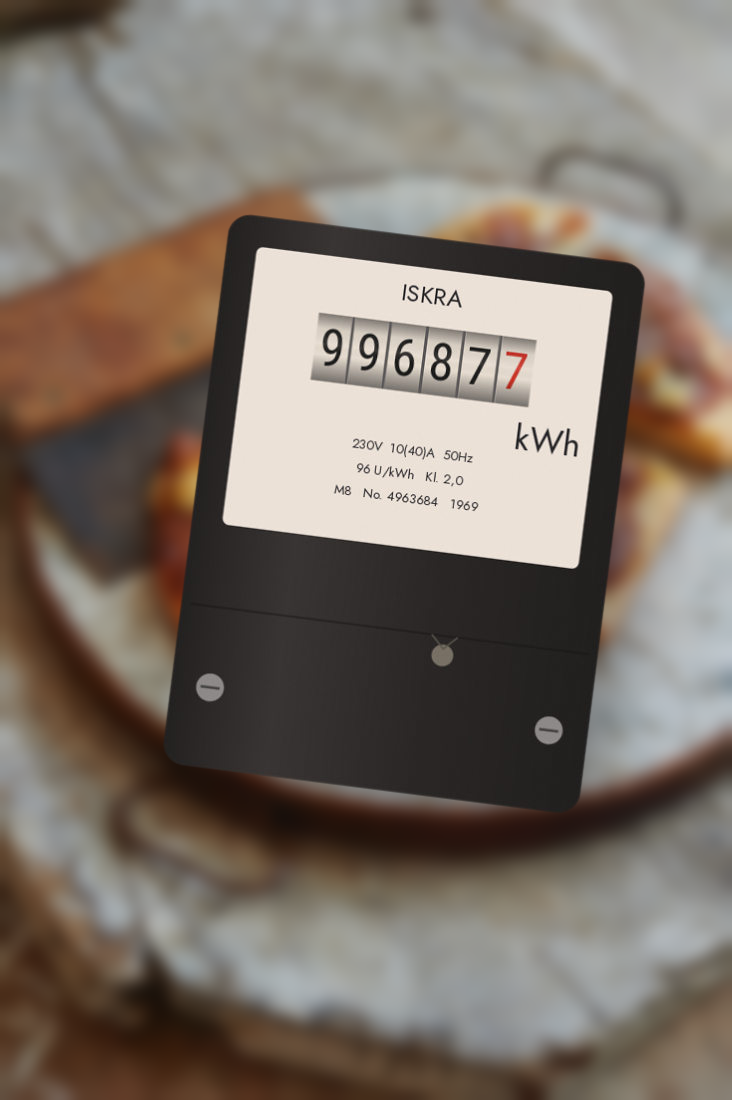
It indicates 99687.7 kWh
